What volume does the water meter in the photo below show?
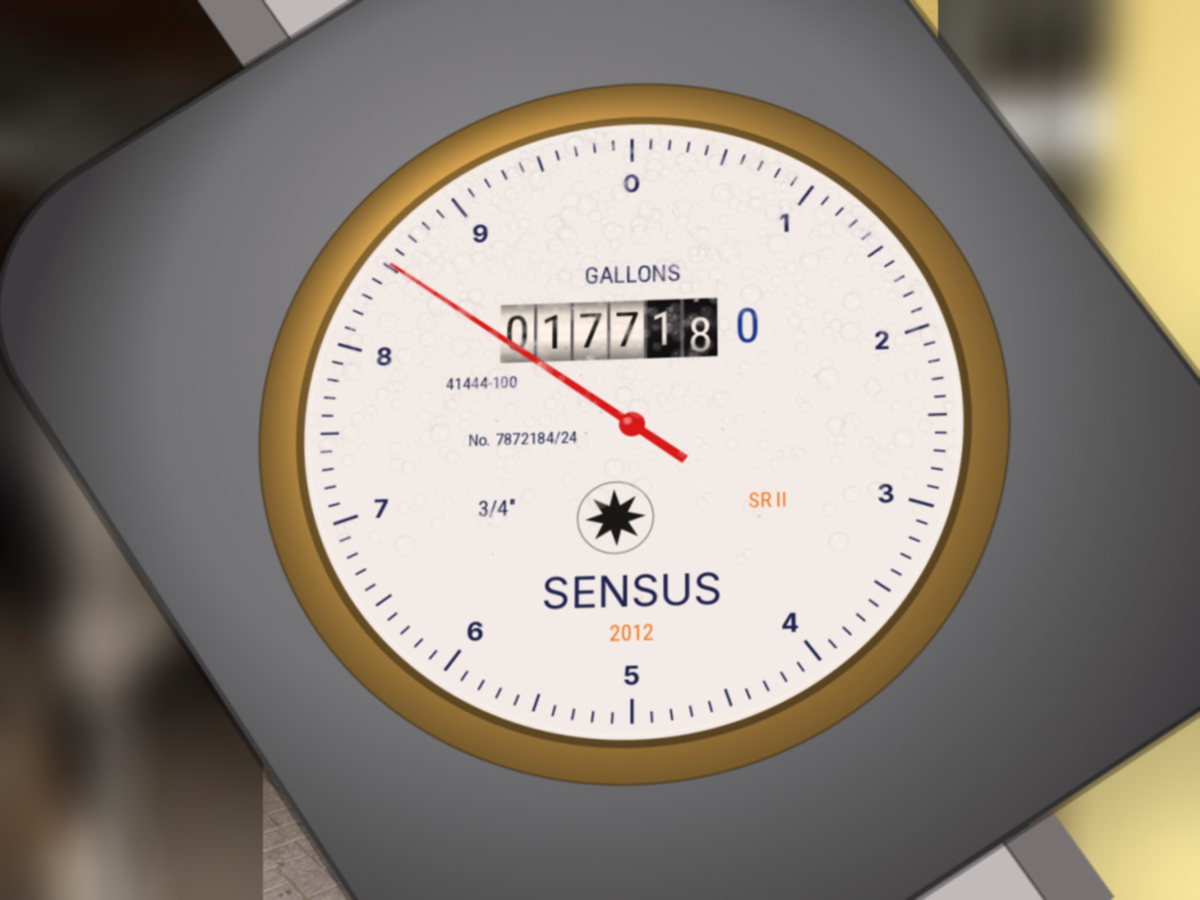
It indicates 177178.5 gal
